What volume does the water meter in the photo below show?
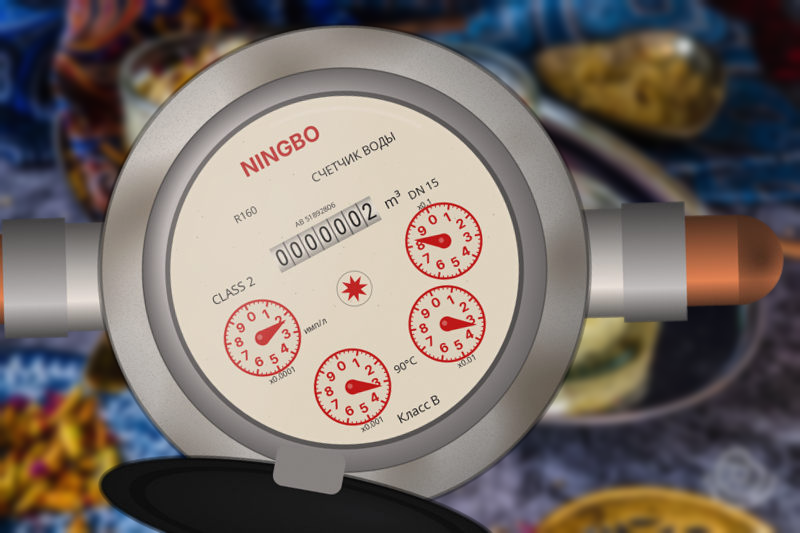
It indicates 2.8332 m³
